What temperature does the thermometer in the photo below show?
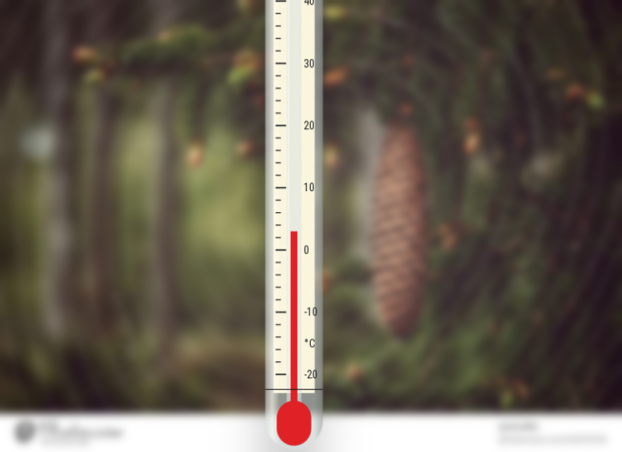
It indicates 3 °C
